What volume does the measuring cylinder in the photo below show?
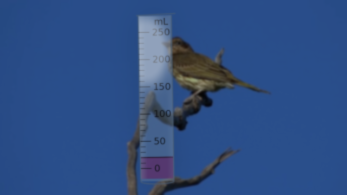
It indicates 20 mL
